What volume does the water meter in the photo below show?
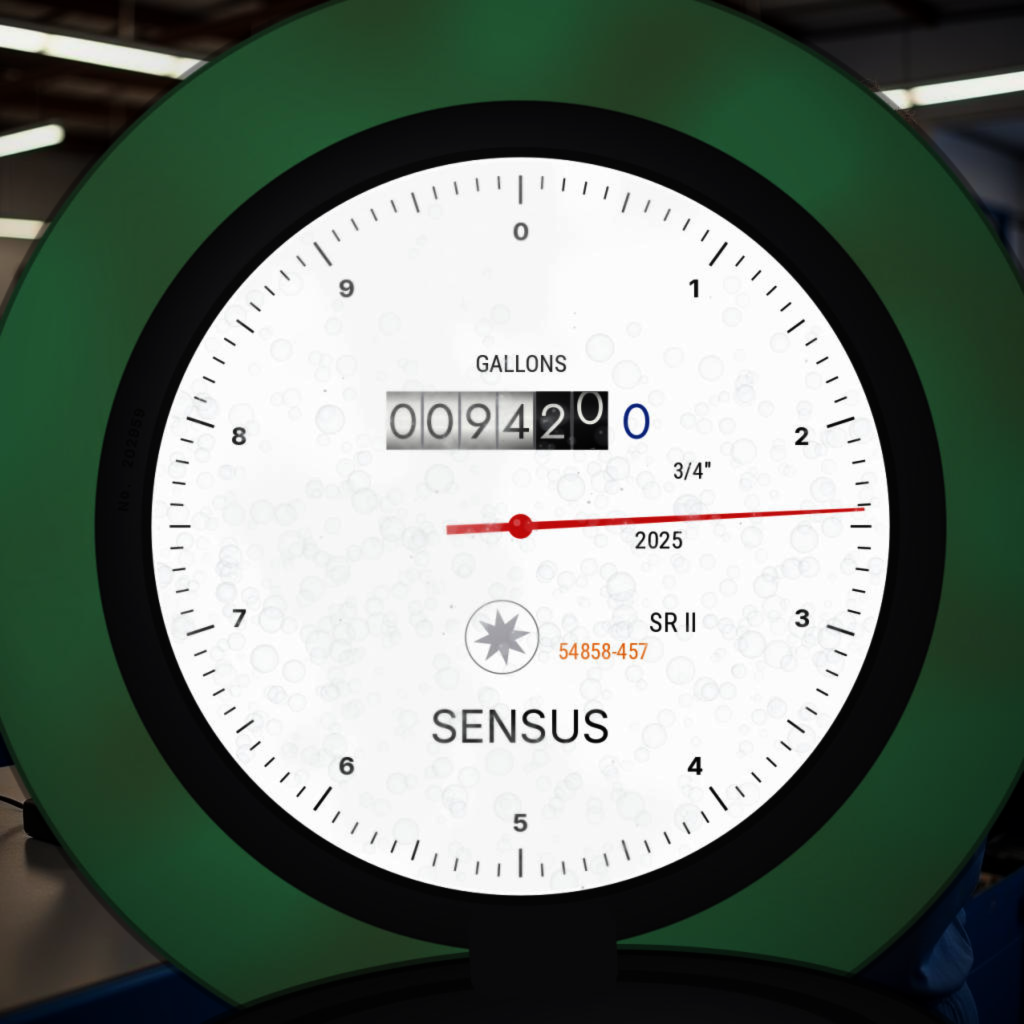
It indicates 94202.4 gal
